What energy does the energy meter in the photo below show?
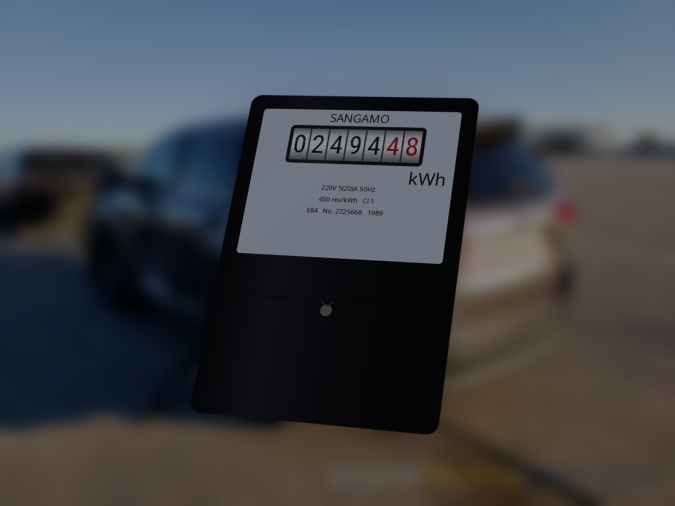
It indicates 2494.48 kWh
